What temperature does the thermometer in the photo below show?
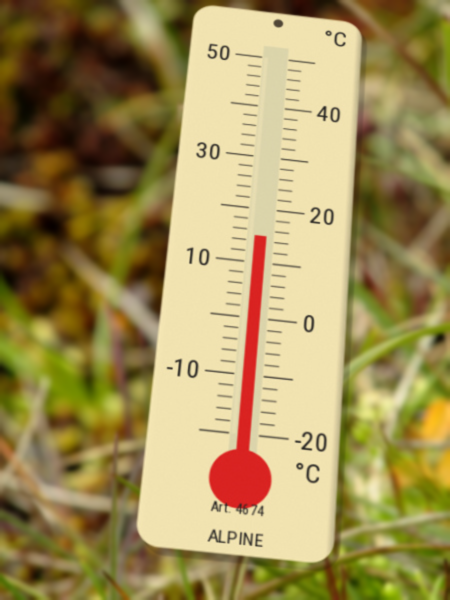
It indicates 15 °C
